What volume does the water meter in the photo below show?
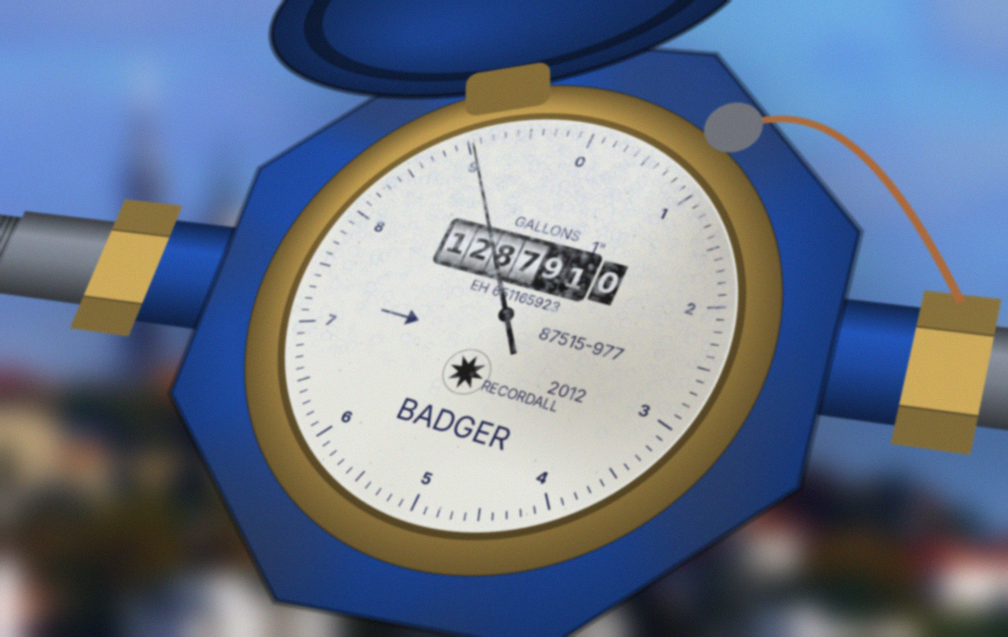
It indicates 1287909.0 gal
